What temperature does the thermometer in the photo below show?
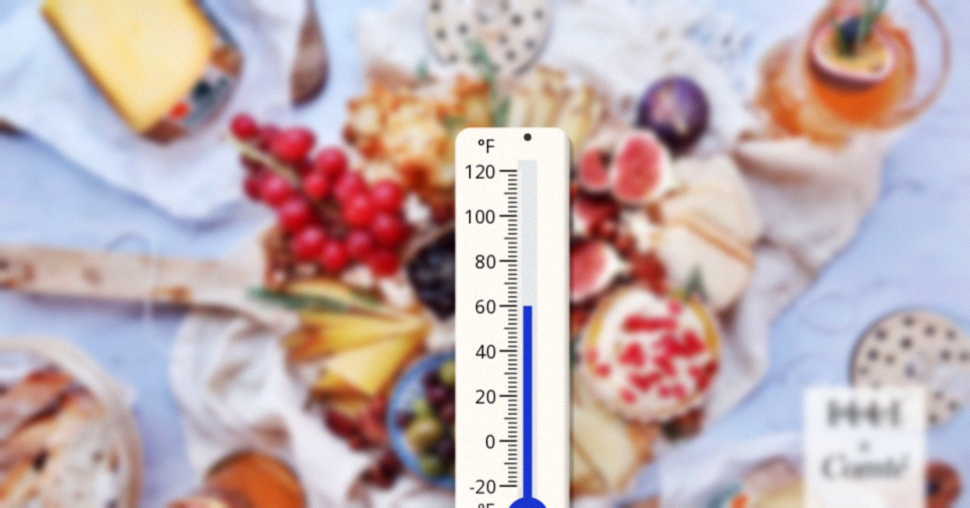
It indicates 60 °F
